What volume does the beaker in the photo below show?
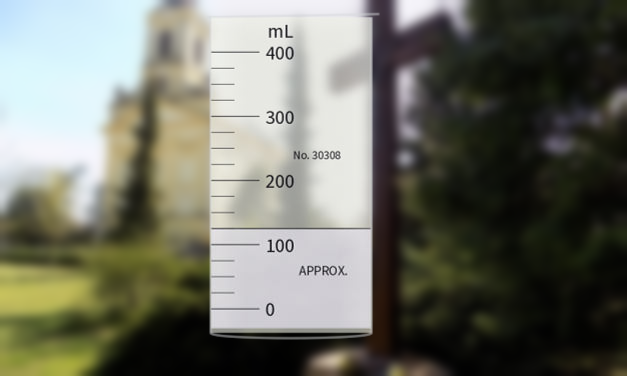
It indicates 125 mL
